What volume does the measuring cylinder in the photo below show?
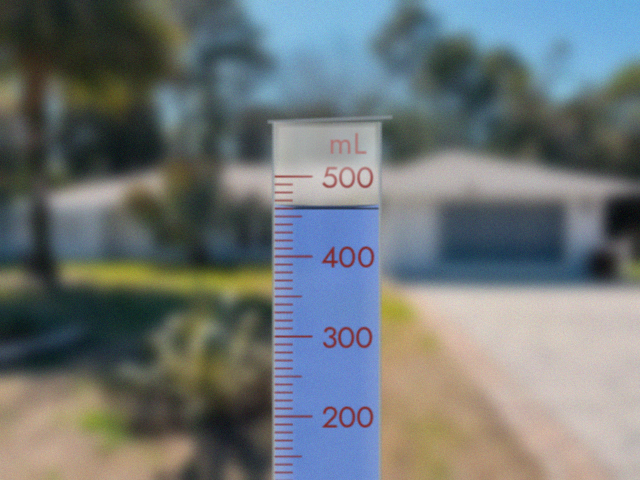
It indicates 460 mL
